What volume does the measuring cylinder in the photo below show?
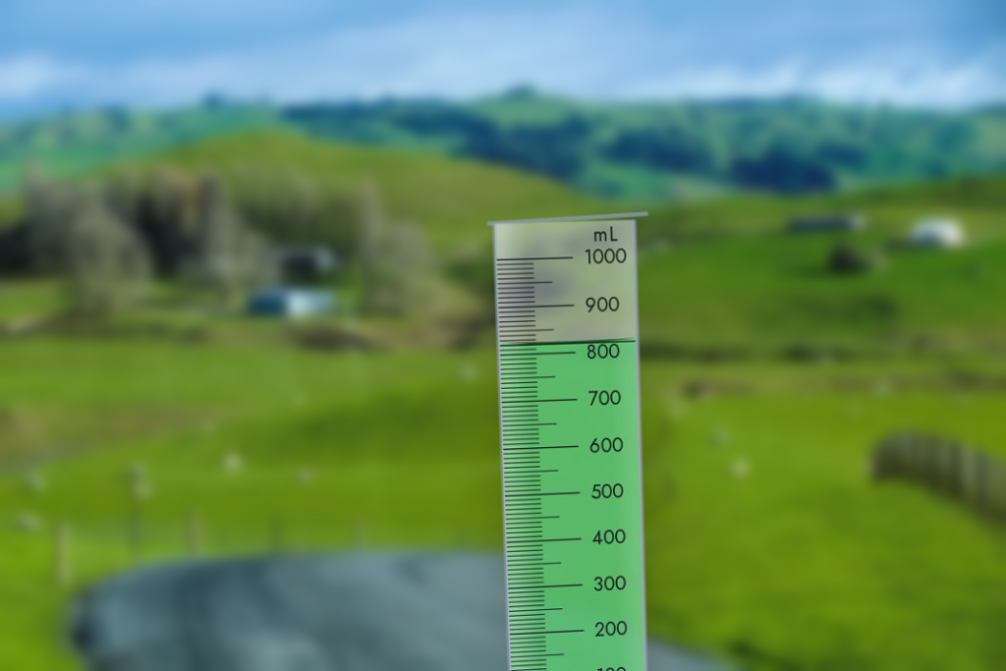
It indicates 820 mL
